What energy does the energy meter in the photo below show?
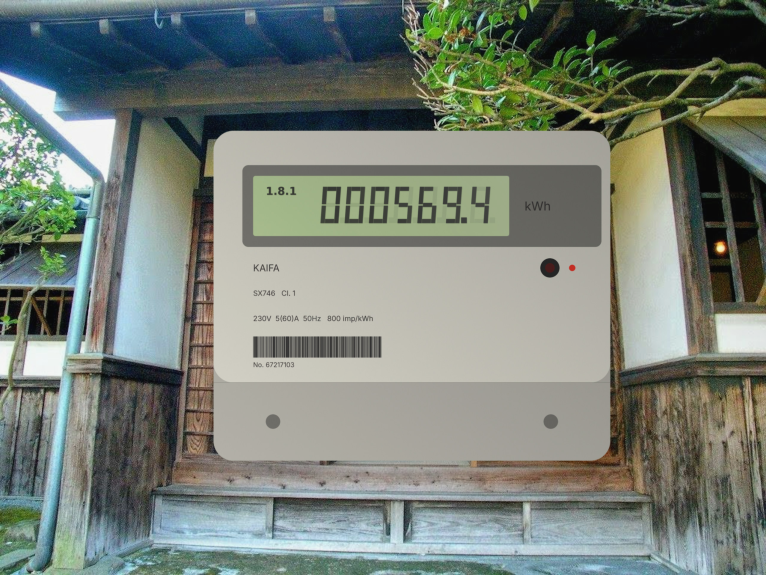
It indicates 569.4 kWh
